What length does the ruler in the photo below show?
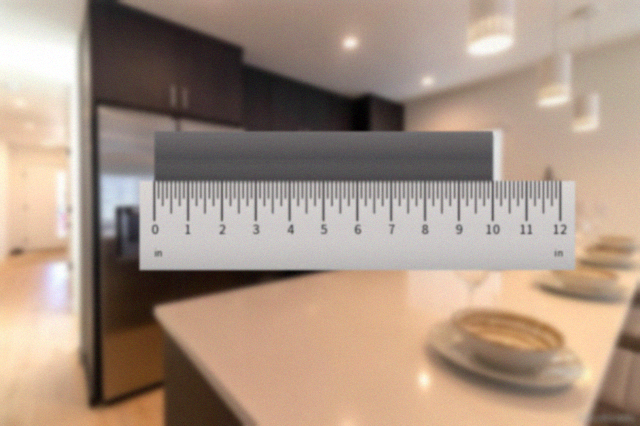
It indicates 10 in
